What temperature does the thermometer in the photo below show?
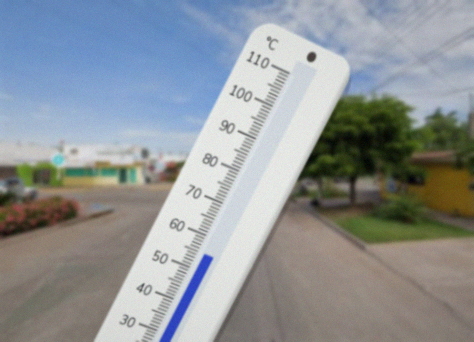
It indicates 55 °C
